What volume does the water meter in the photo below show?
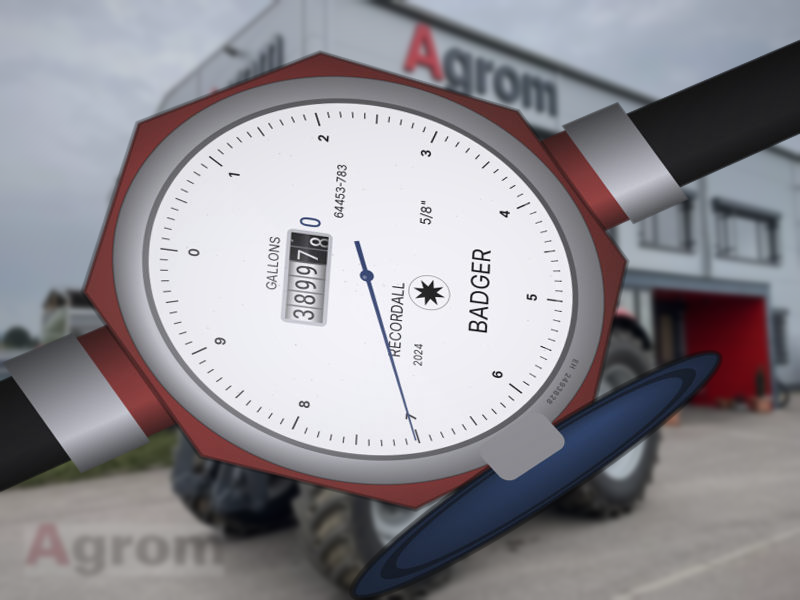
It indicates 3899777.0 gal
